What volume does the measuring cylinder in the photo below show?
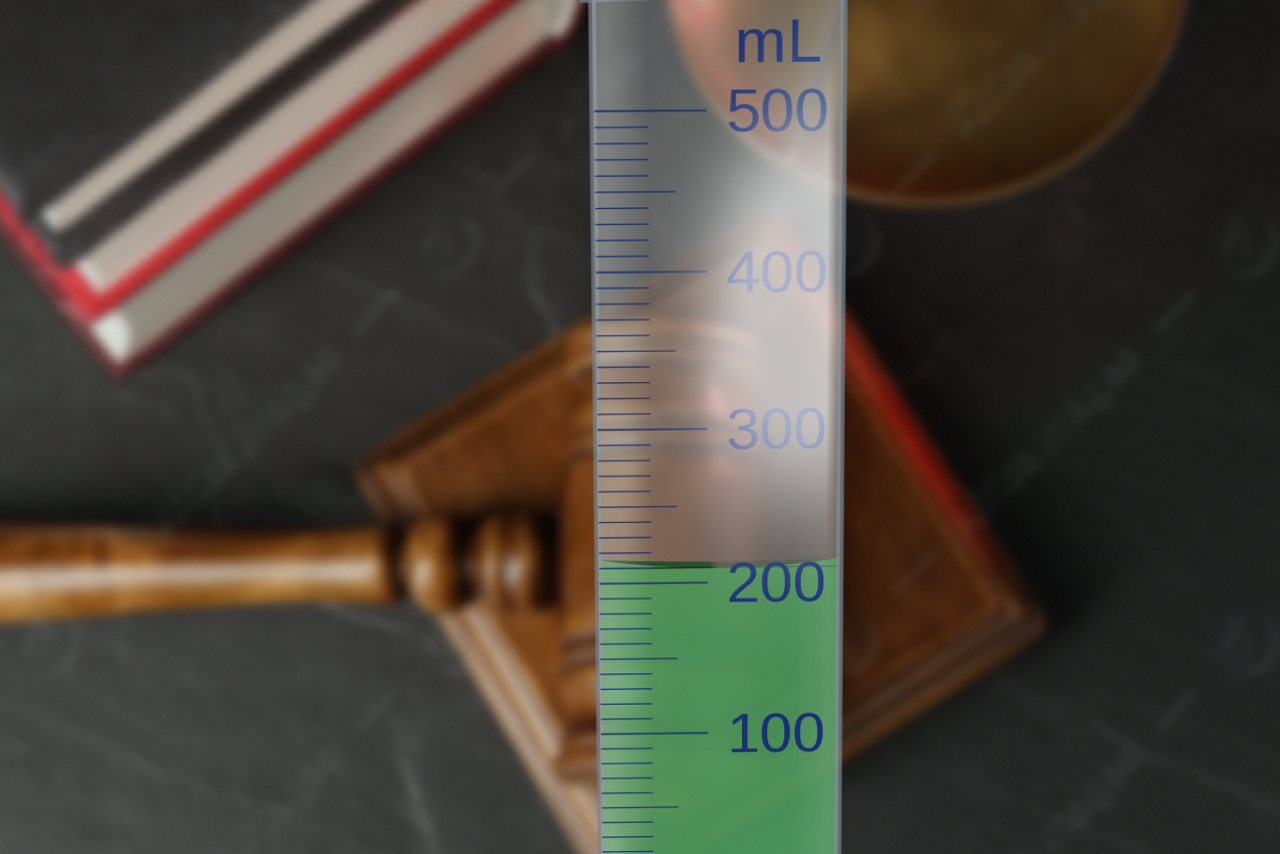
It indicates 210 mL
